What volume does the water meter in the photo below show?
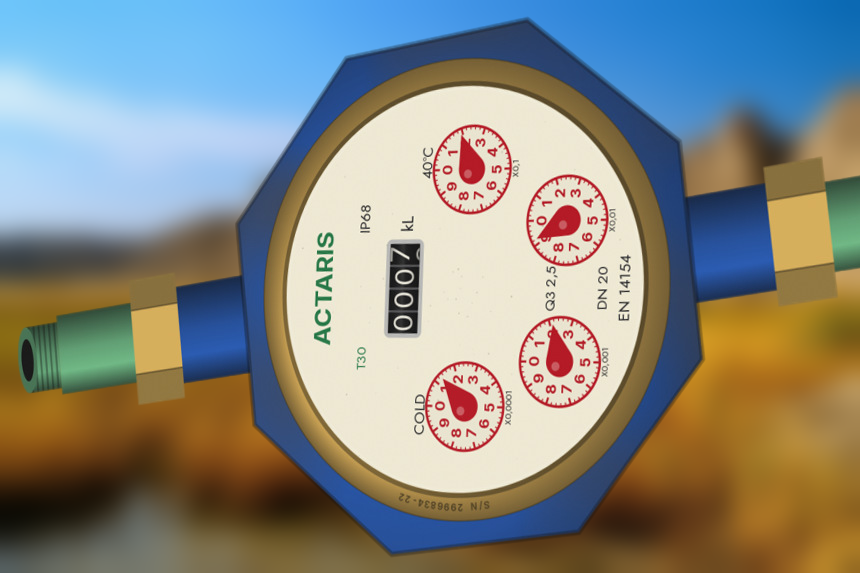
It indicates 7.1921 kL
